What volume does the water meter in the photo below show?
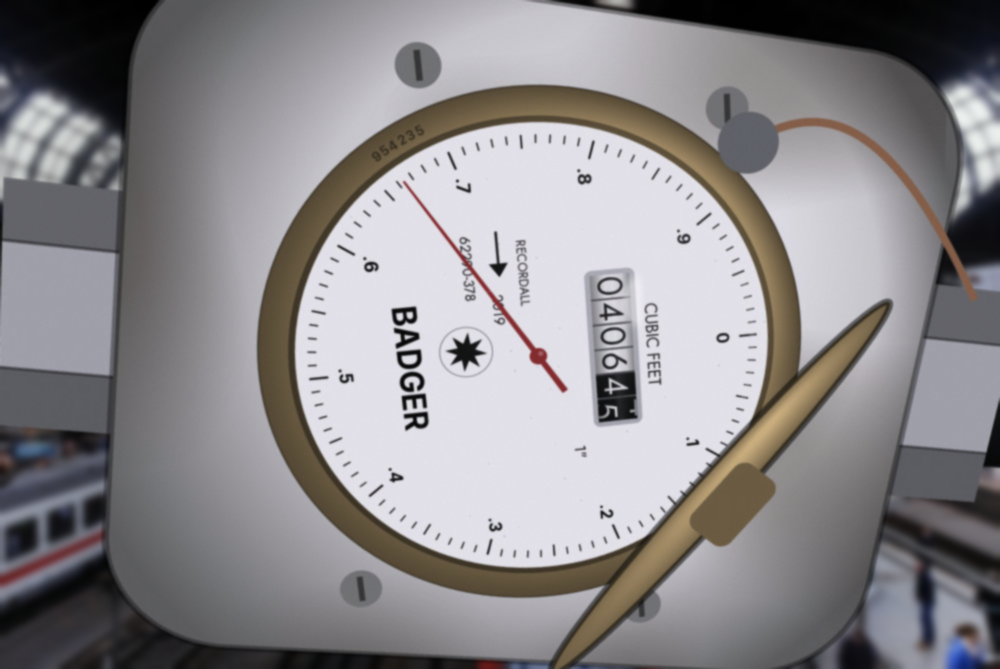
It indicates 40644.66 ft³
